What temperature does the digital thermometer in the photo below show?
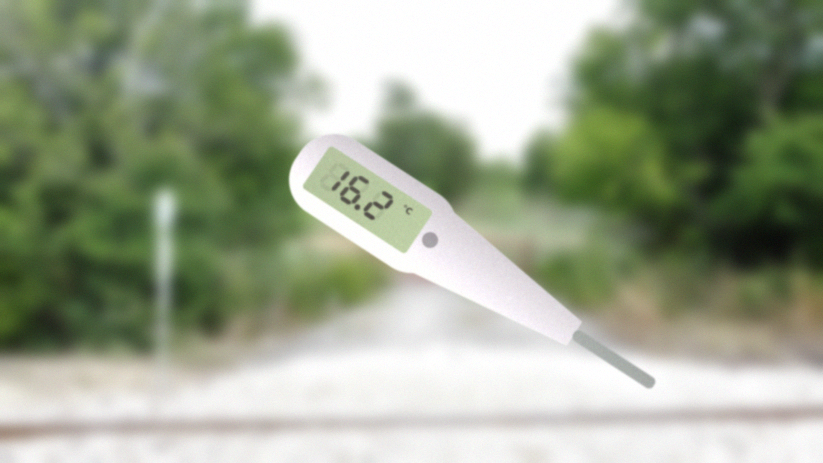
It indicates 16.2 °C
